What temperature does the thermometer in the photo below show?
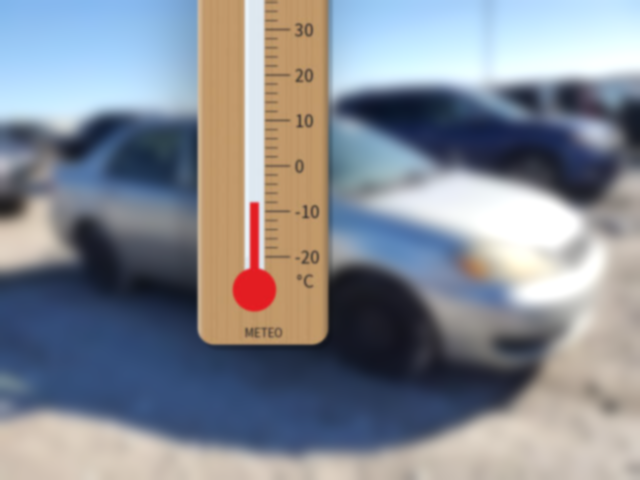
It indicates -8 °C
